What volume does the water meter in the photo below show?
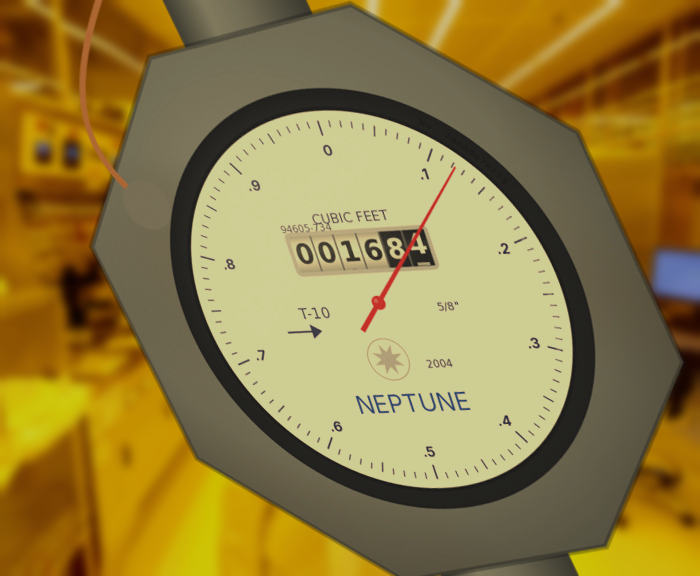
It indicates 1684.12 ft³
